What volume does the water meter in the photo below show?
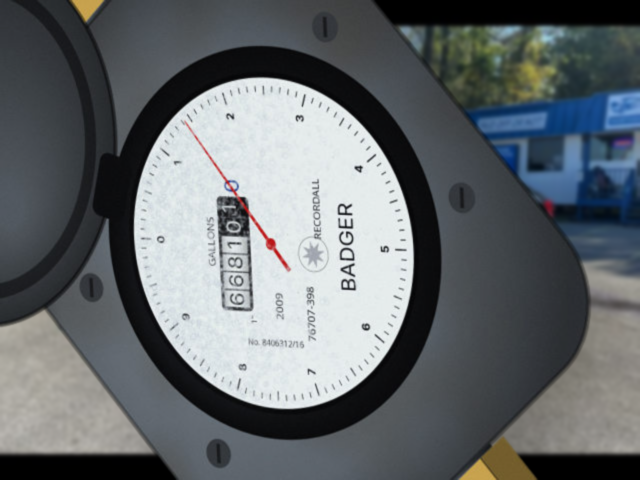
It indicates 6681011.4 gal
